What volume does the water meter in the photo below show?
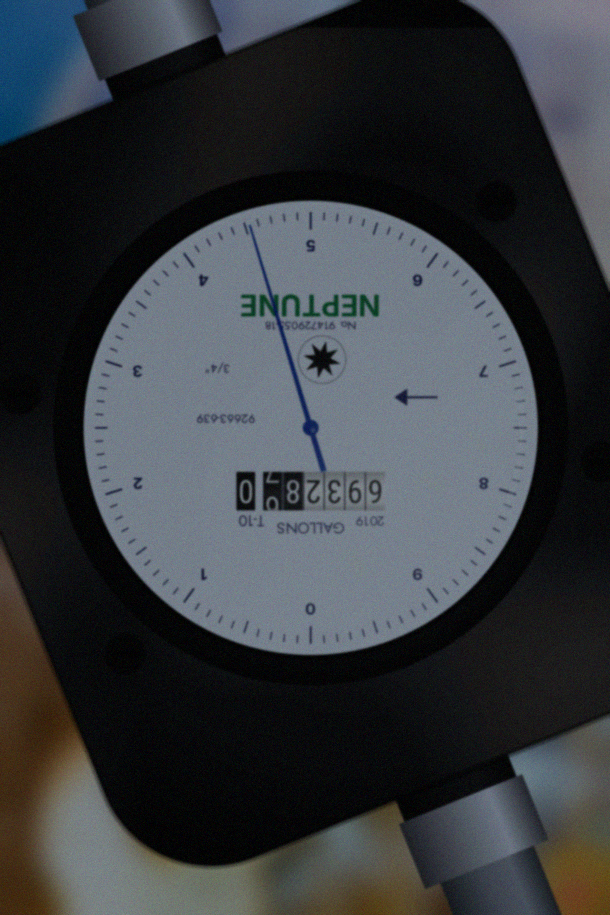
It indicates 6932864.5 gal
